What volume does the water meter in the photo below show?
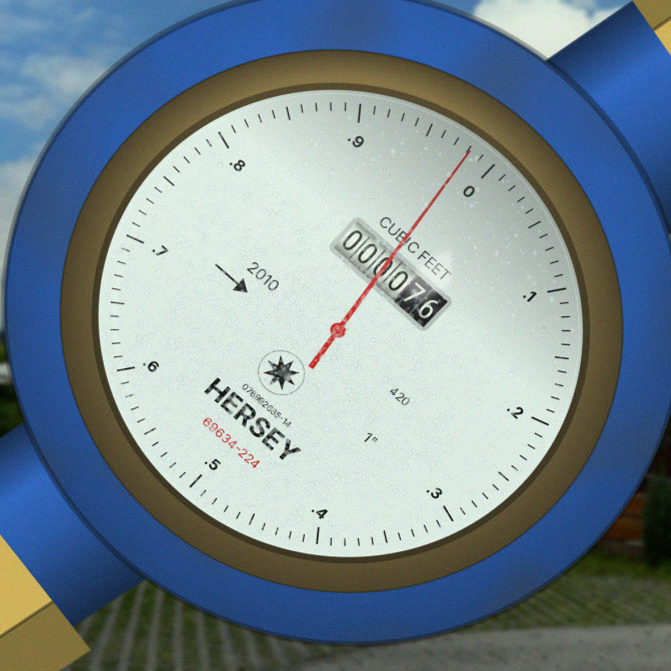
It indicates 75.98 ft³
